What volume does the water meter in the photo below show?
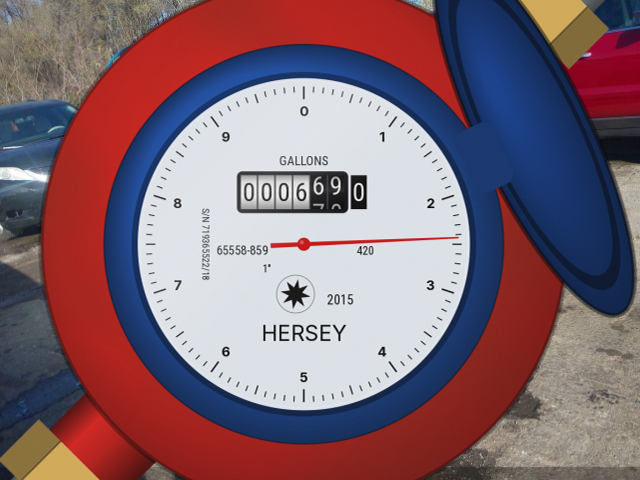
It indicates 6692.4 gal
